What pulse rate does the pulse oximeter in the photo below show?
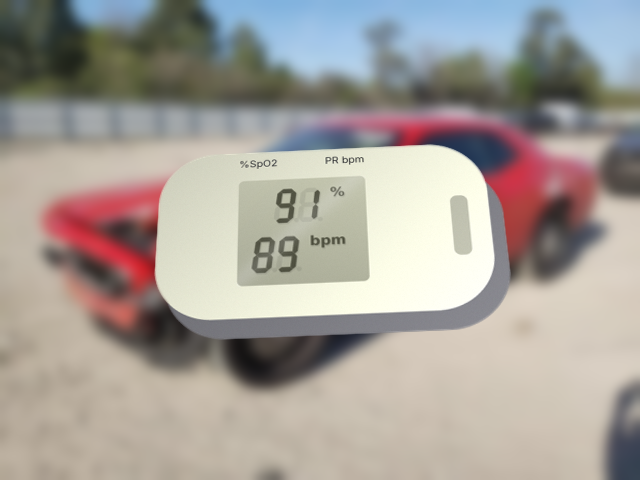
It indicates 89 bpm
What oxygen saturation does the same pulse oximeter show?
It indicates 91 %
